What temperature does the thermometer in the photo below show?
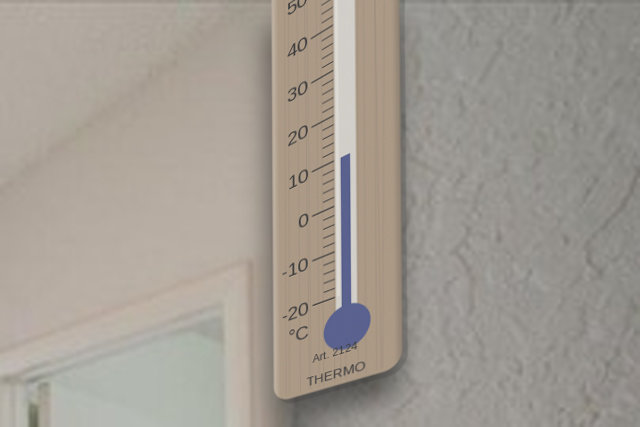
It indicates 10 °C
